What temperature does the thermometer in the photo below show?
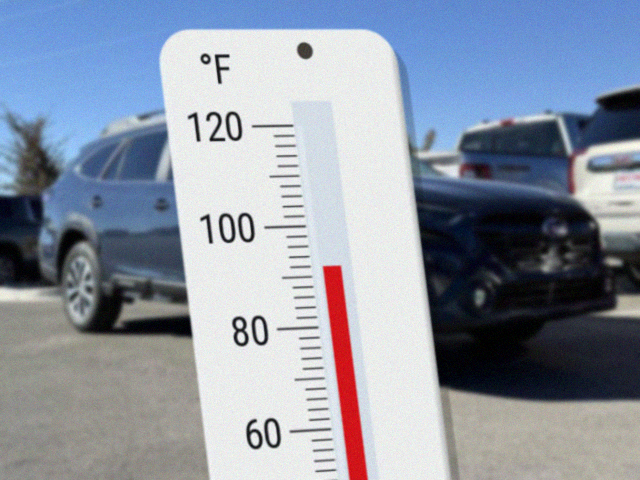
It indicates 92 °F
